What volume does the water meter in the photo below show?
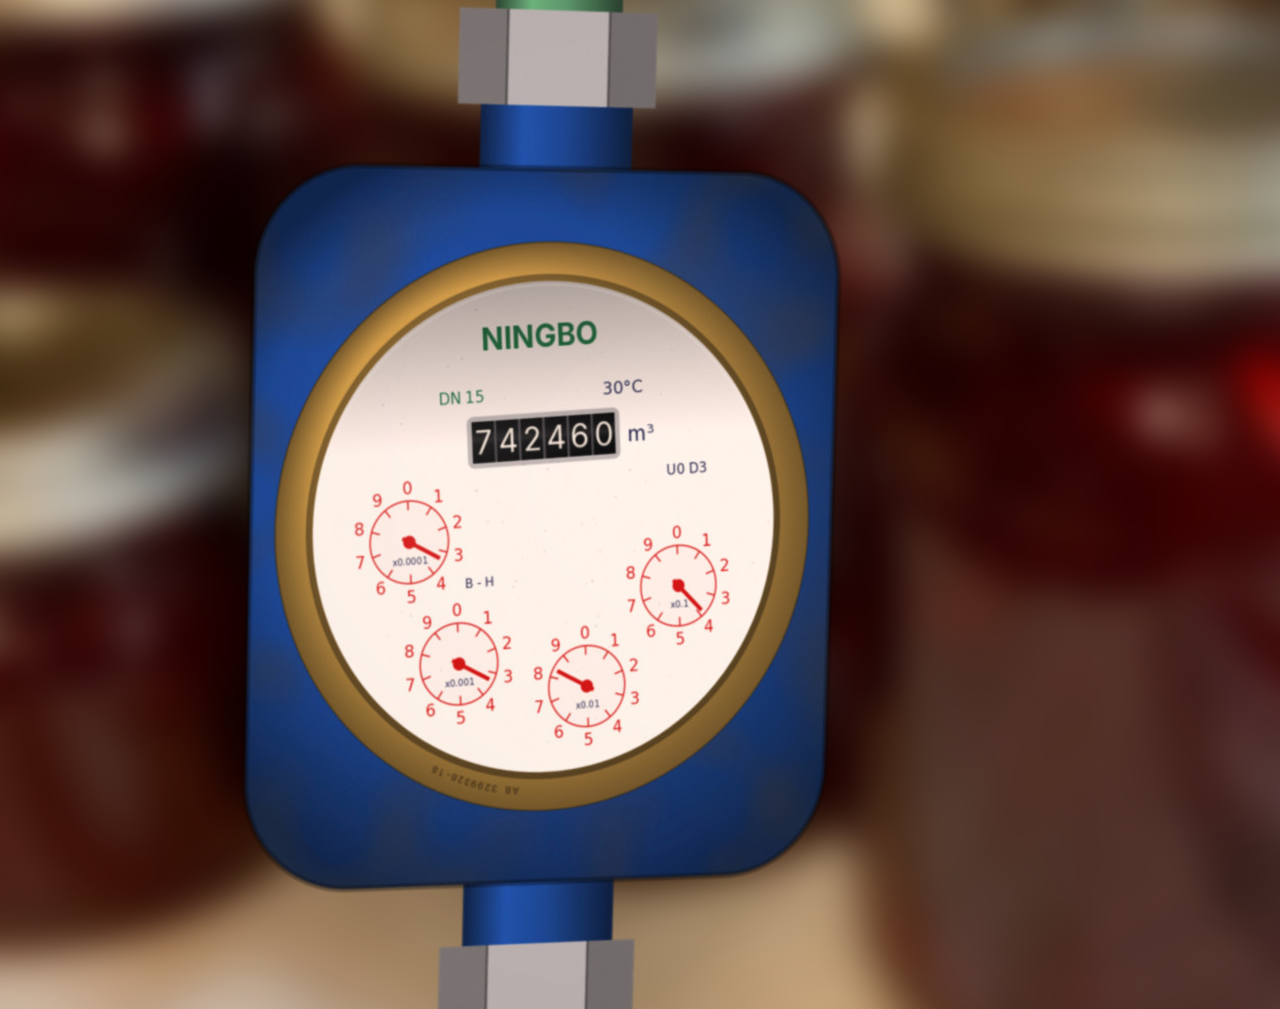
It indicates 742460.3833 m³
